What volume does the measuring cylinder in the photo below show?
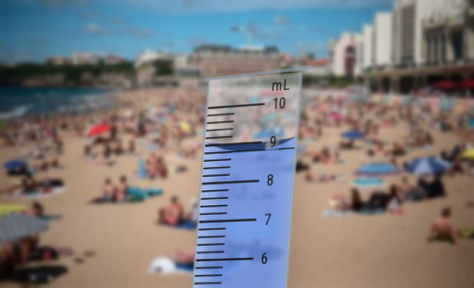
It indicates 8.8 mL
